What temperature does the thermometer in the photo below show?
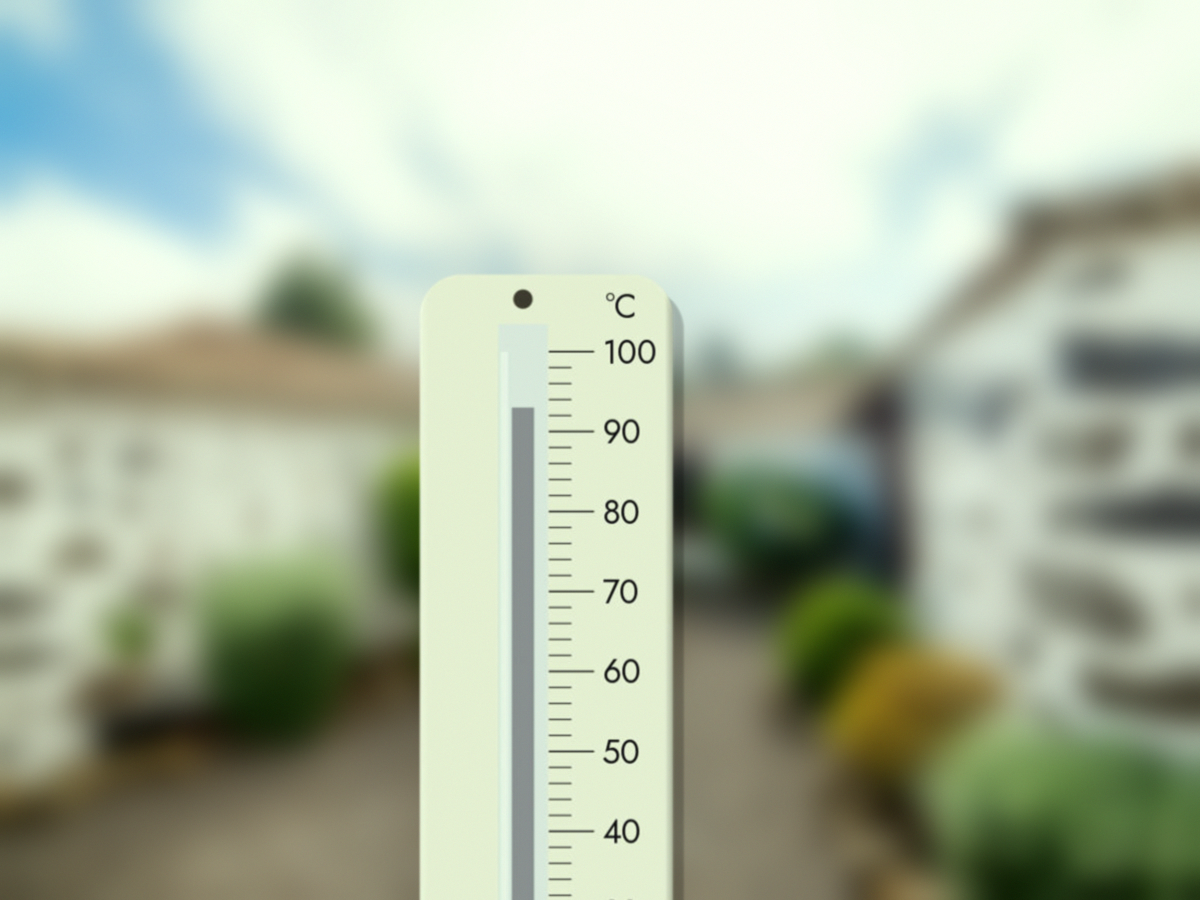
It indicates 93 °C
